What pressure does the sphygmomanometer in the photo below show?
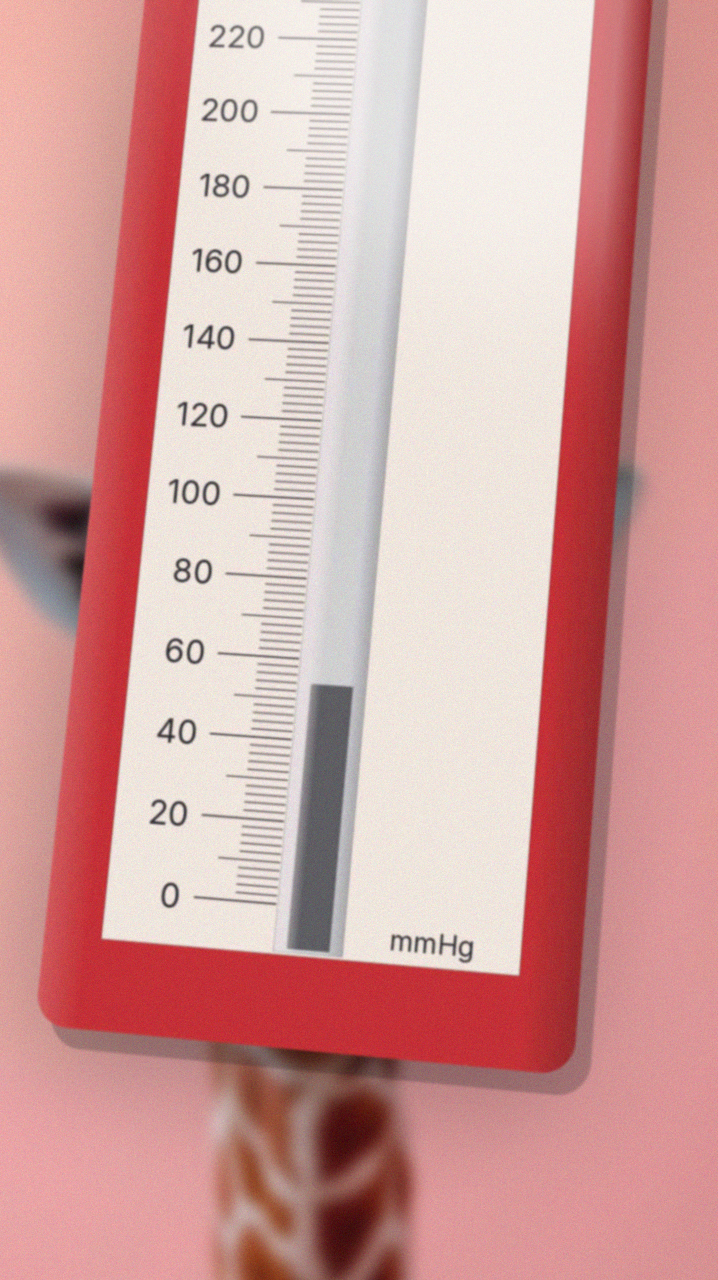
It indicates 54 mmHg
